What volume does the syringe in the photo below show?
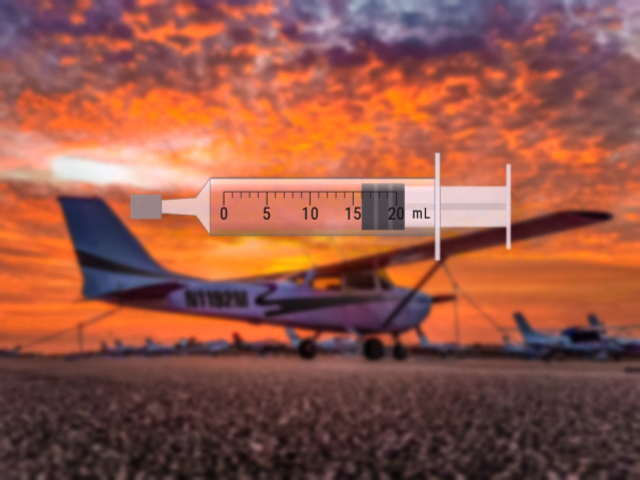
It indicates 16 mL
